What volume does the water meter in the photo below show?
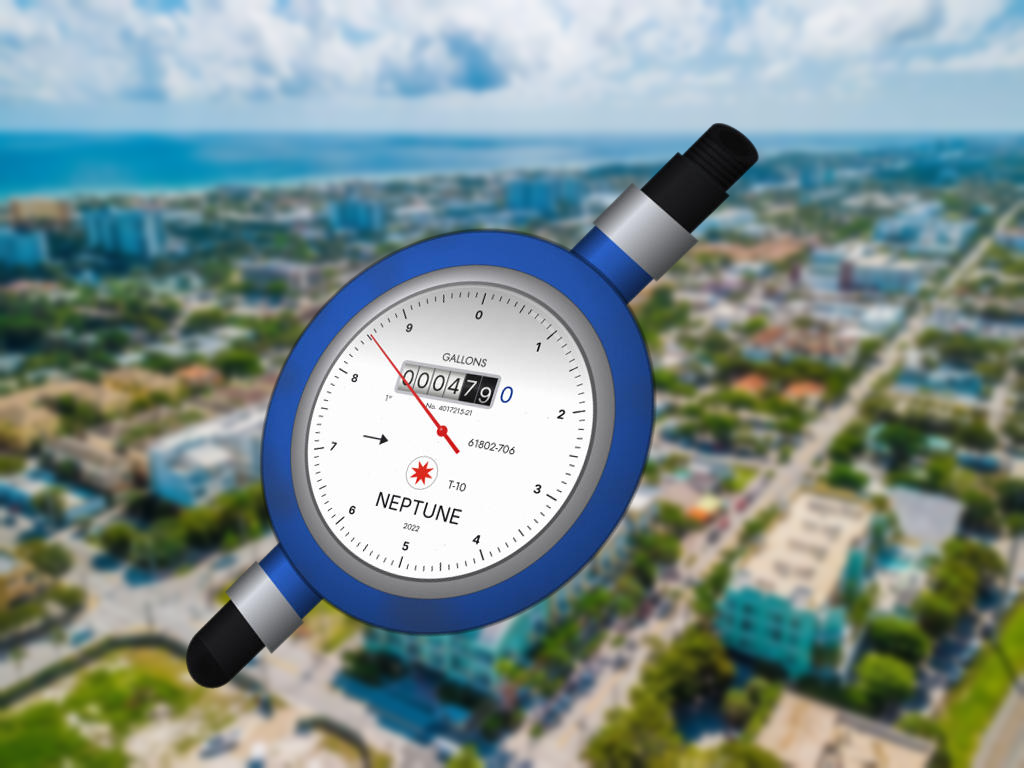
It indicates 4788.5 gal
